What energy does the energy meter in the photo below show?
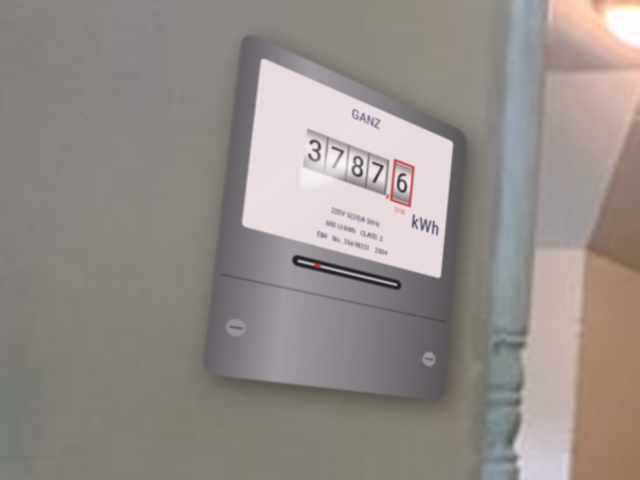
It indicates 3787.6 kWh
